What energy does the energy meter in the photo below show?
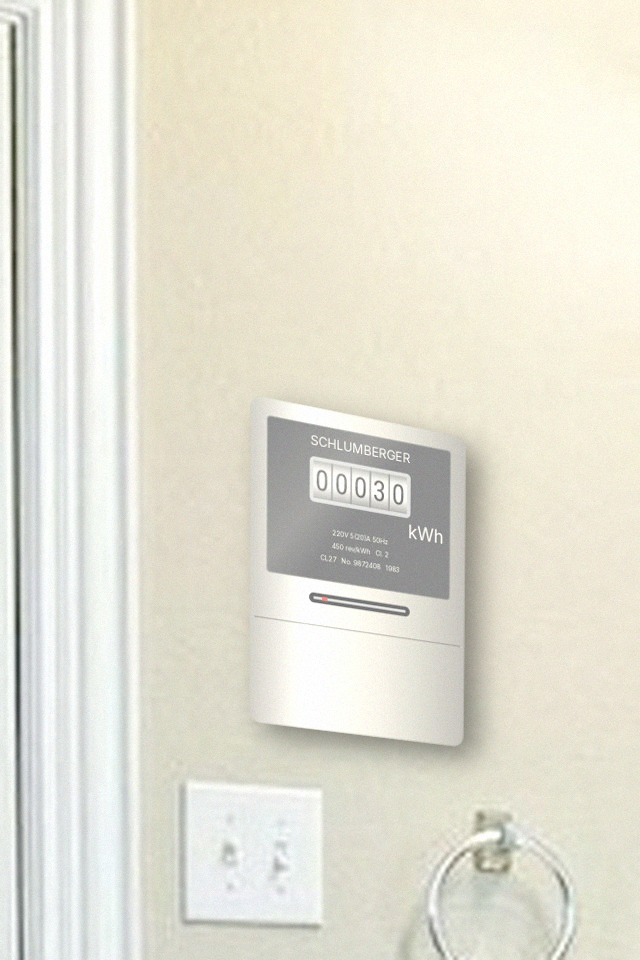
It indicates 30 kWh
